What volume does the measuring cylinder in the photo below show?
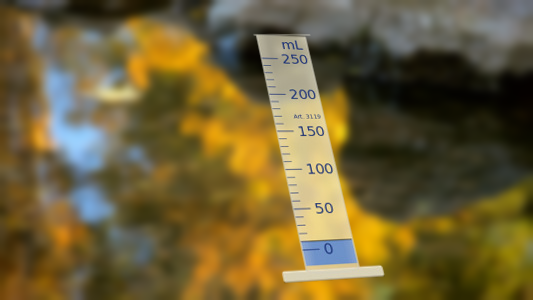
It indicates 10 mL
